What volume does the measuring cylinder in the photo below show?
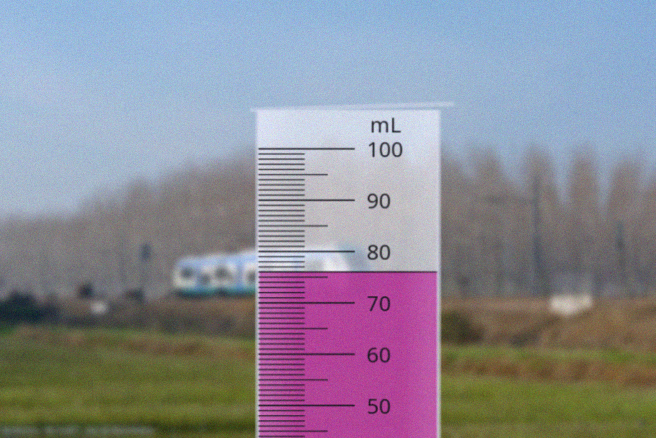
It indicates 76 mL
